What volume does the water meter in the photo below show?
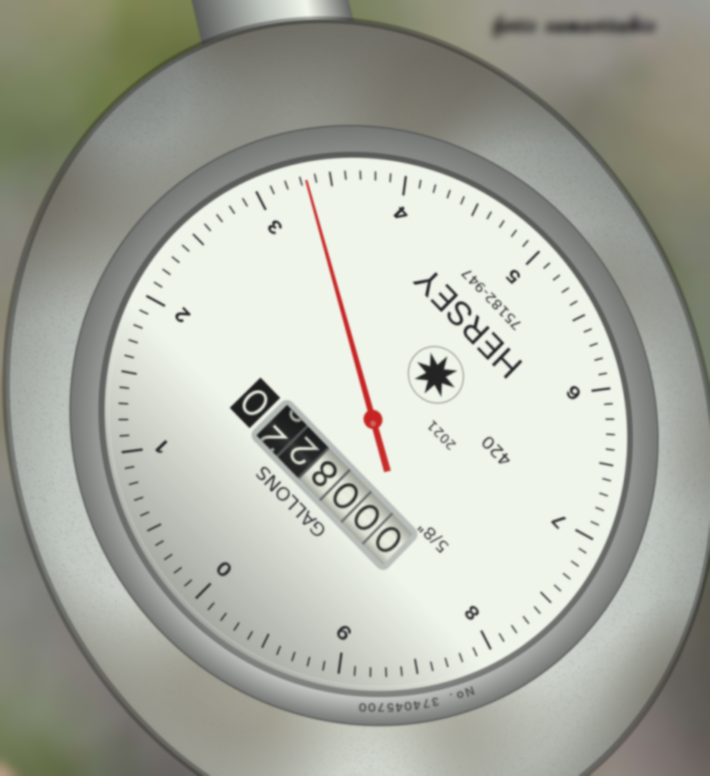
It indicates 8223.3 gal
